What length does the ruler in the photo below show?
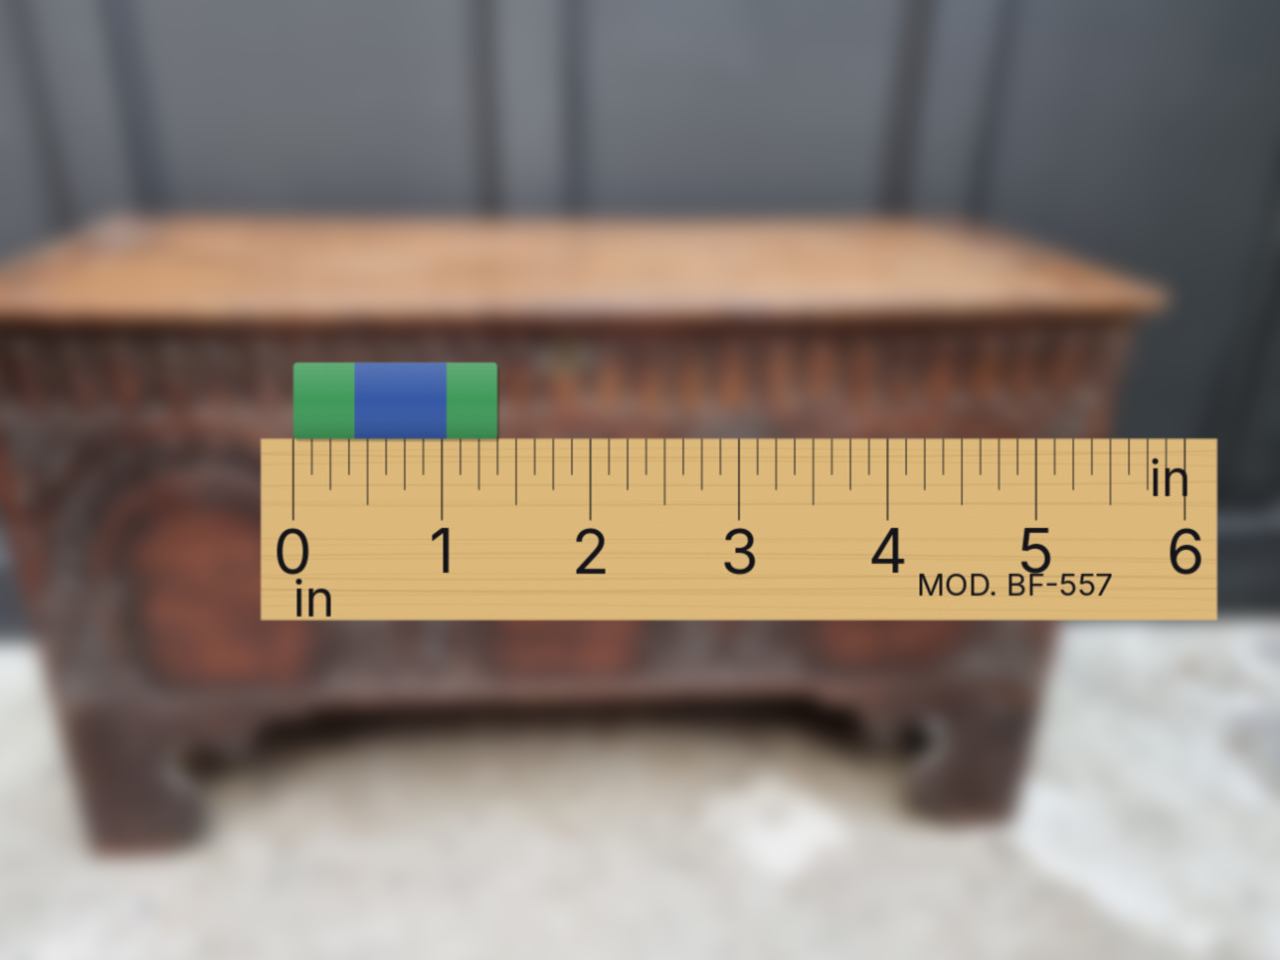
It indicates 1.375 in
